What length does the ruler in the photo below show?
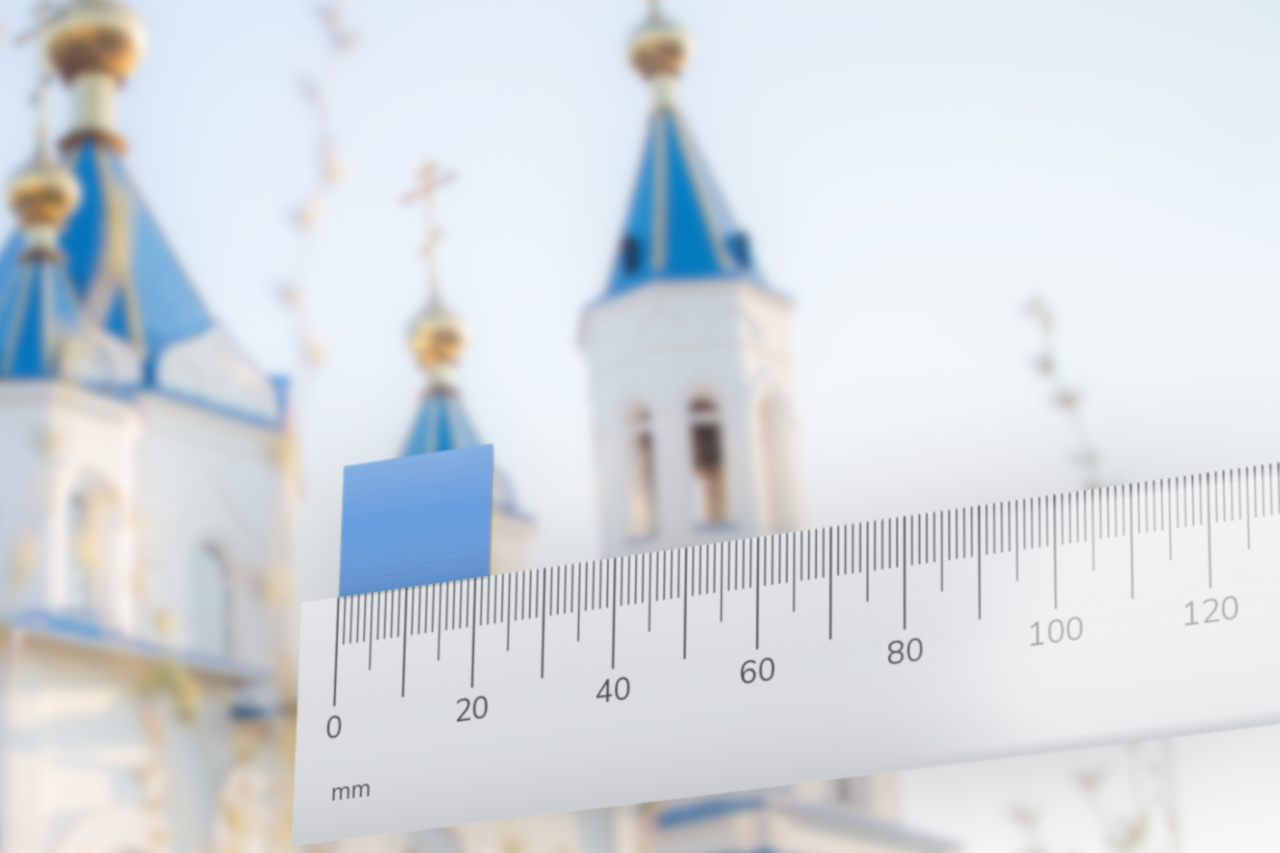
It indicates 22 mm
